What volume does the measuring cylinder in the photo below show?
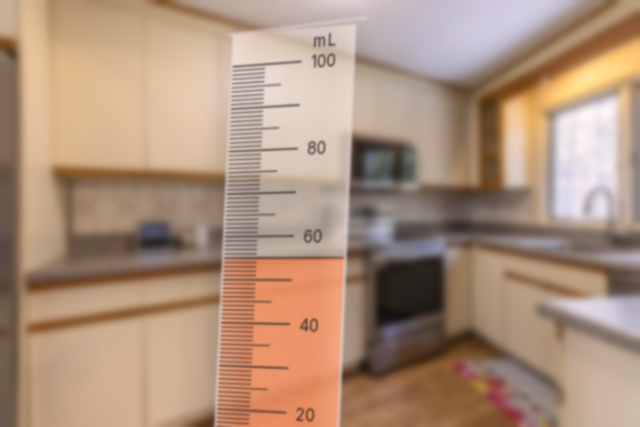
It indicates 55 mL
